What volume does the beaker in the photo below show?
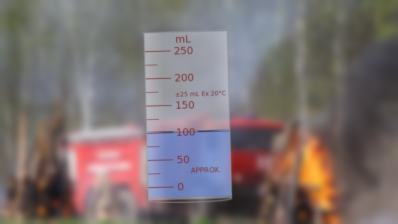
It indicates 100 mL
